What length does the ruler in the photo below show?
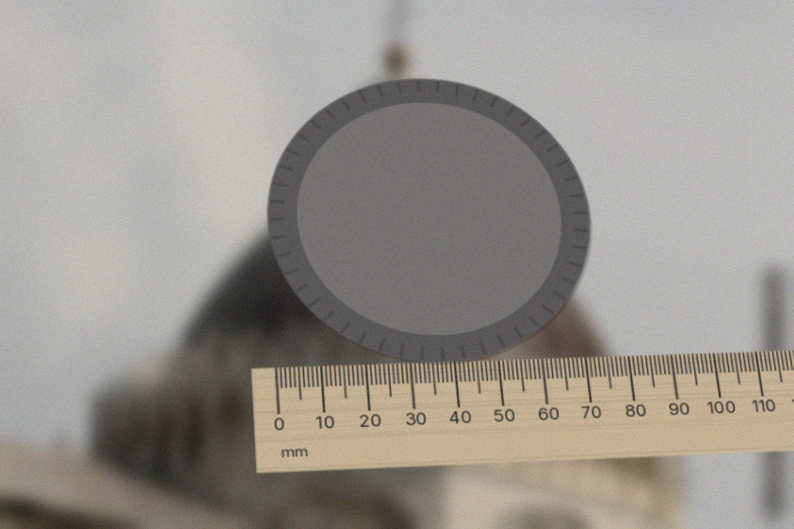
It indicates 75 mm
